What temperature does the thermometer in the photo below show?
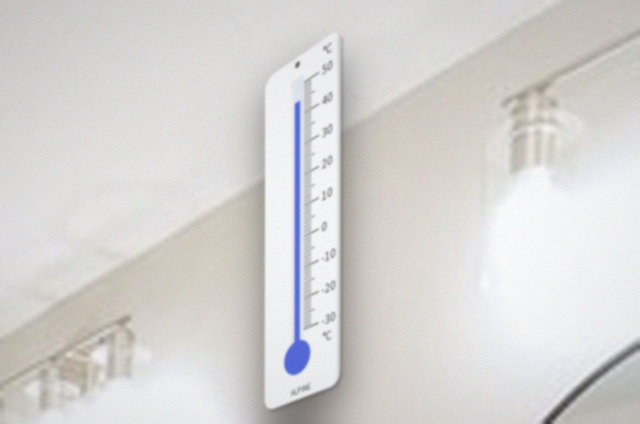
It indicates 45 °C
